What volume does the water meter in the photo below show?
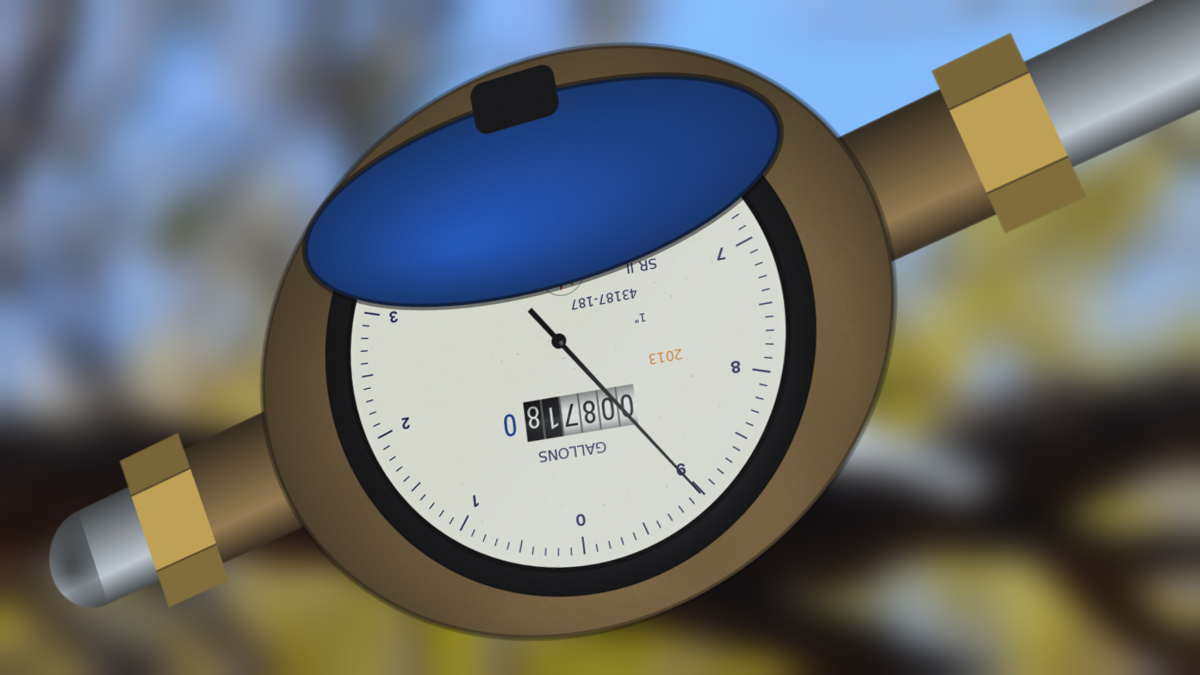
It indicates 87179.0 gal
